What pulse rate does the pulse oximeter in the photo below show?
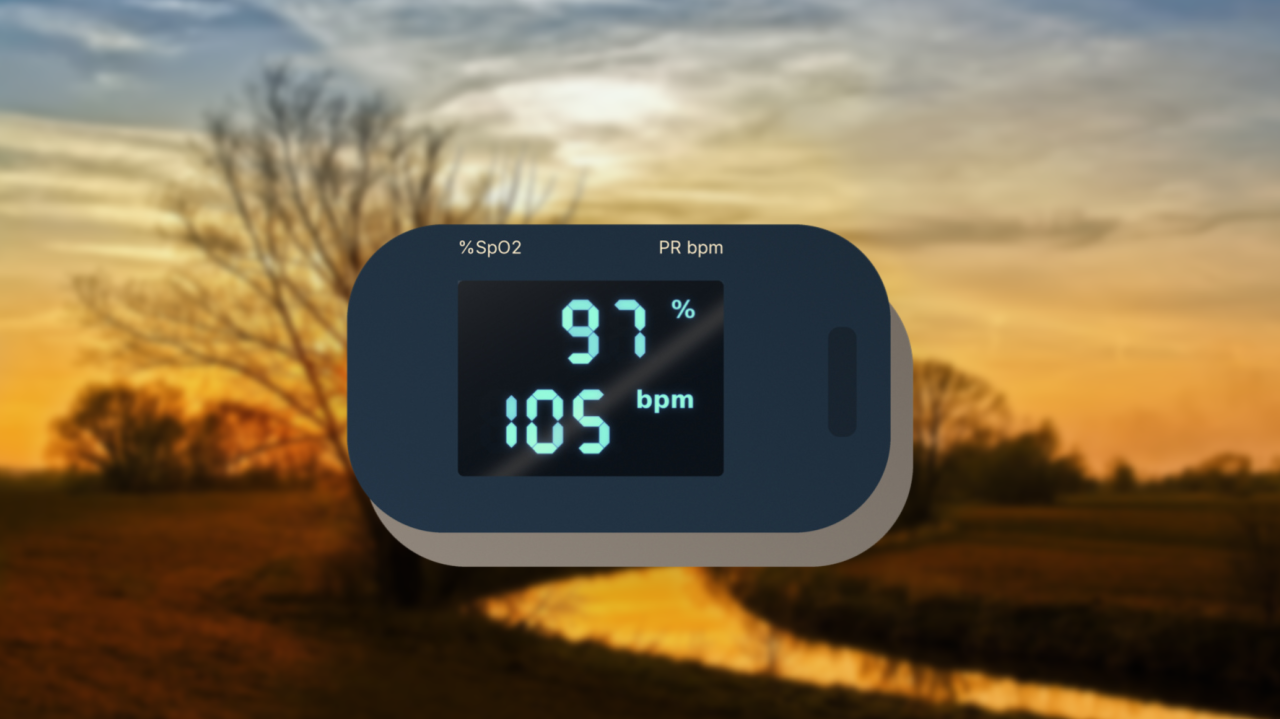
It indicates 105 bpm
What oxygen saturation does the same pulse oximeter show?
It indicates 97 %
